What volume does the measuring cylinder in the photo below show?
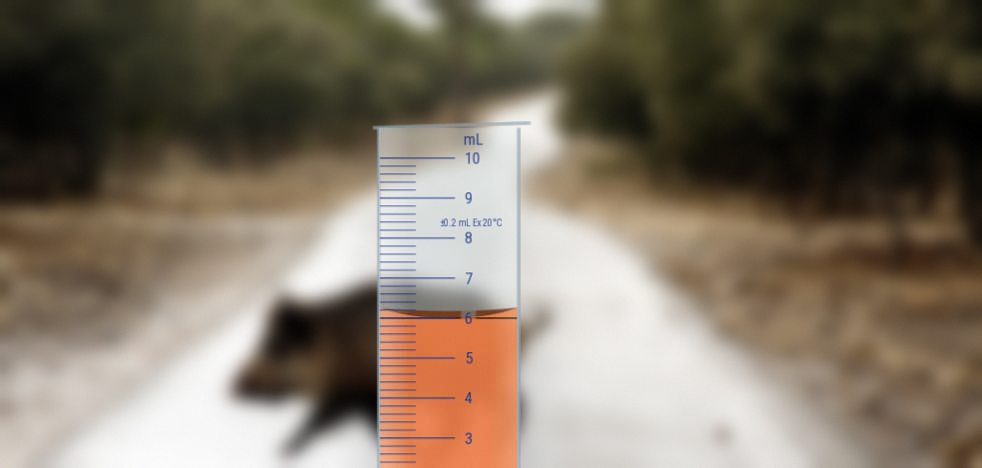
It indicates 6 mL
